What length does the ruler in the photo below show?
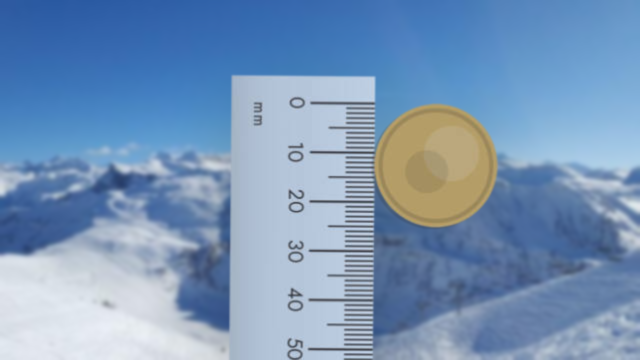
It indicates 25 mm
